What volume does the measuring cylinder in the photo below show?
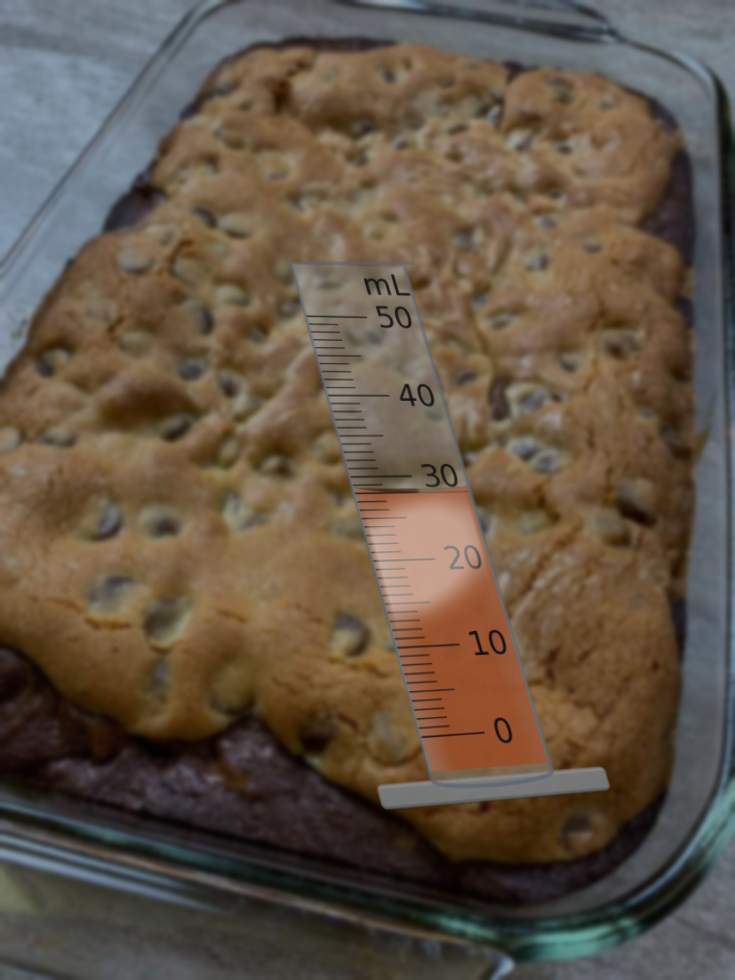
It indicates 28 mL
